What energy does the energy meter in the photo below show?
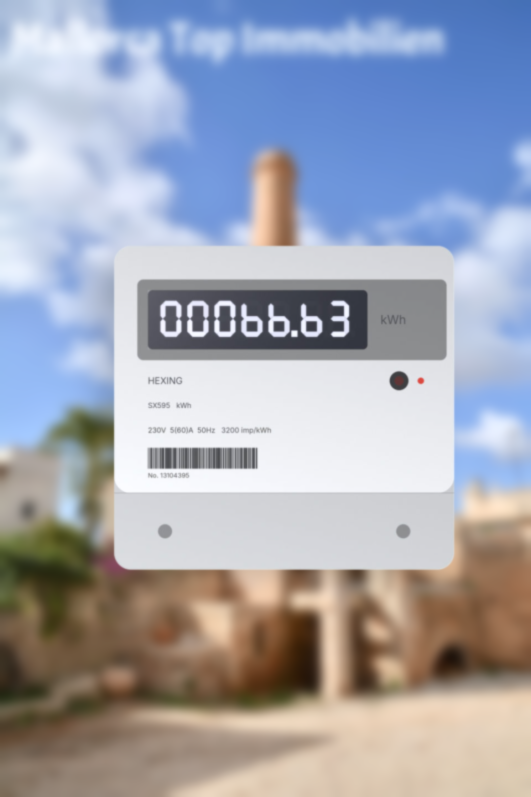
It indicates 66.63 kWh
